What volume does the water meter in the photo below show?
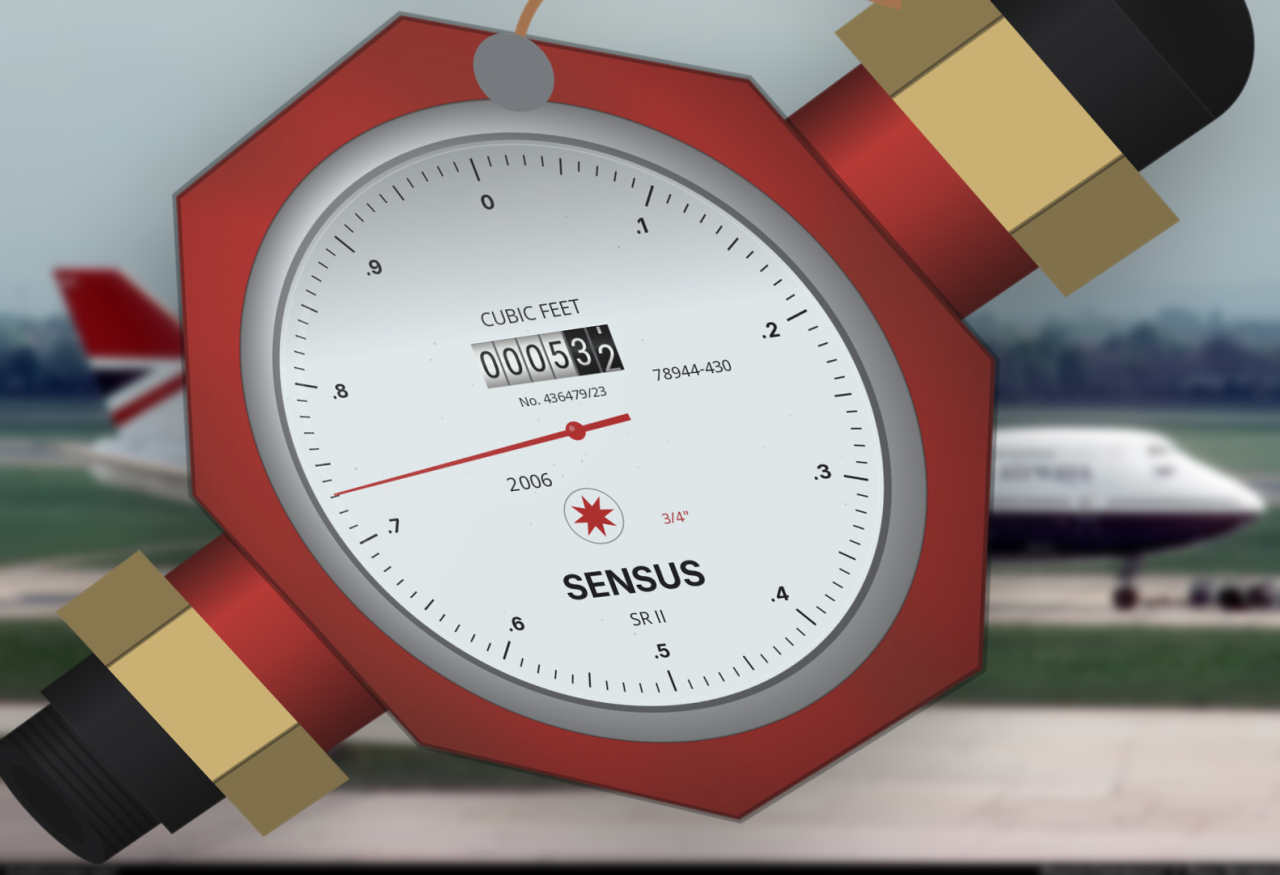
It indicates 531.73 ft³
